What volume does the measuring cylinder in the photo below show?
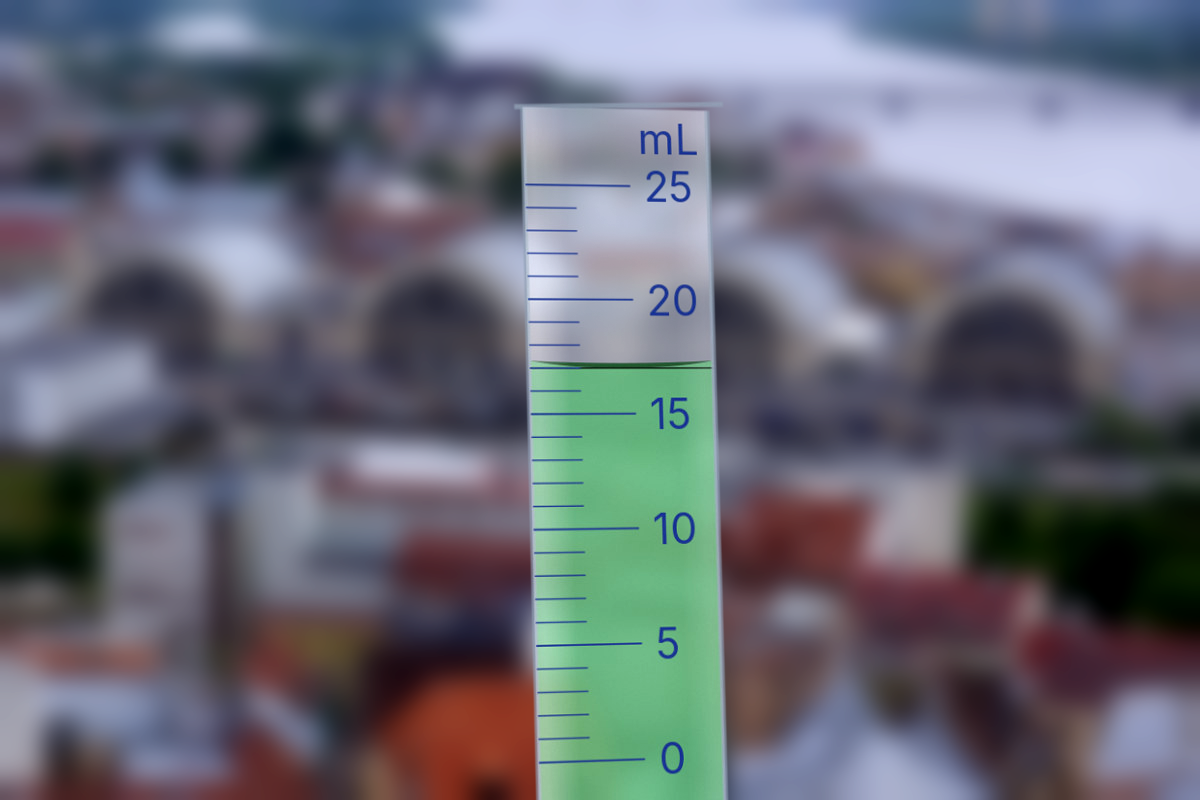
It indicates 17 mL
